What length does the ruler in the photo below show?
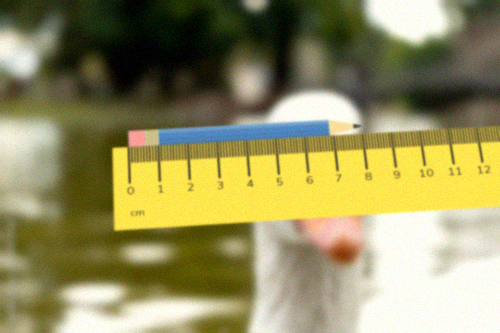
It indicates 8 cm
